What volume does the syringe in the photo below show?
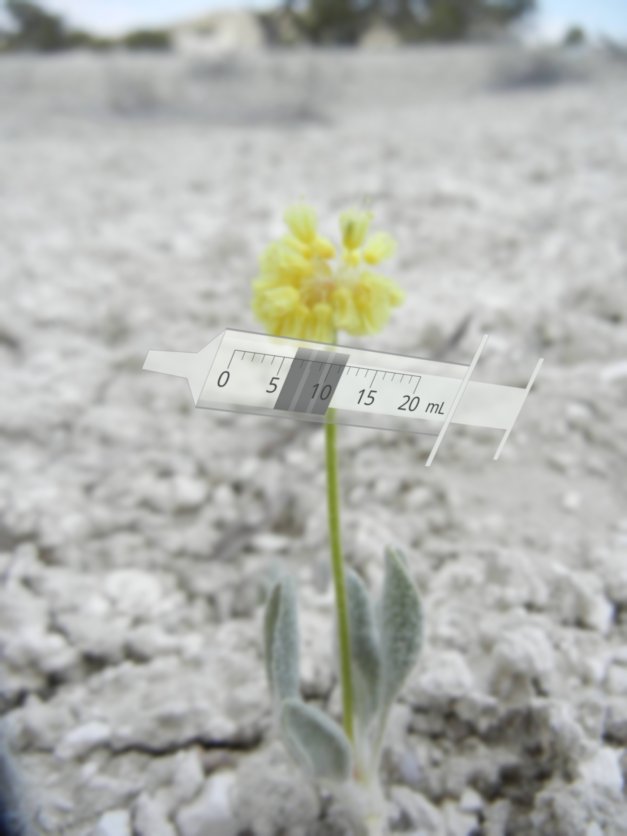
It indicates 6 mL
